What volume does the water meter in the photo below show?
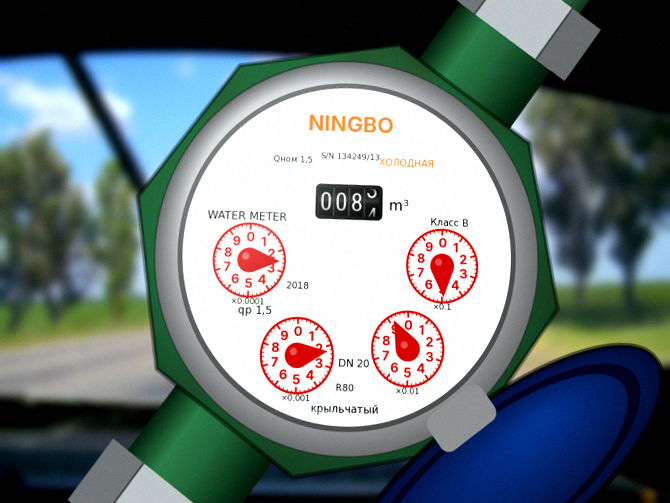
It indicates 83.4922 m³
